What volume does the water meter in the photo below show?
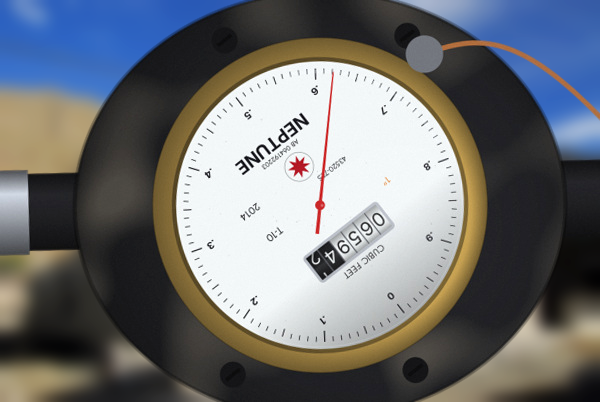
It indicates 65941.62 ft³
